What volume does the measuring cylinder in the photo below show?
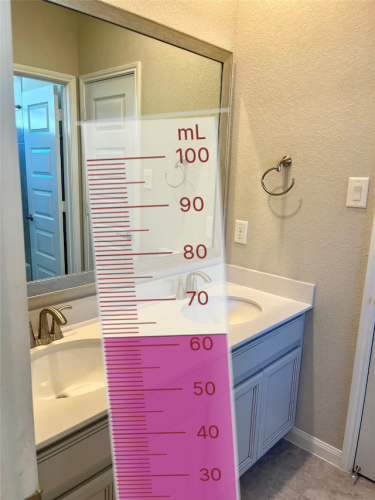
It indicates 62 mL
